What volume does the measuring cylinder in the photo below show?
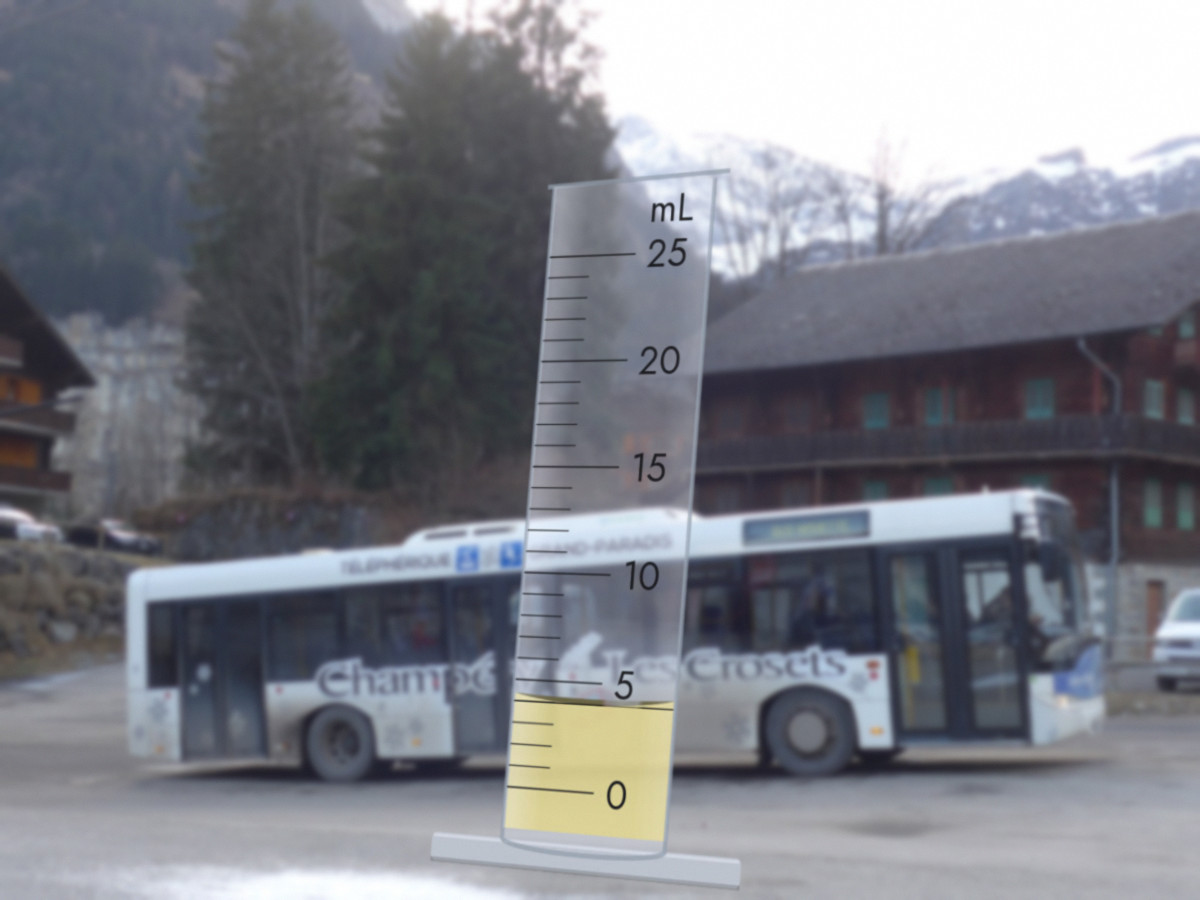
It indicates 4 mL
